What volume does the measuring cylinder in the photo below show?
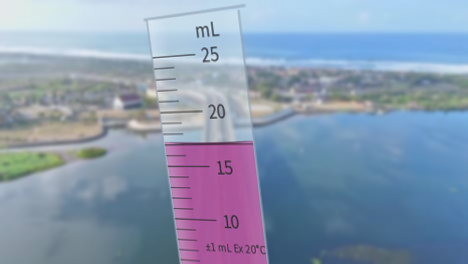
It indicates 17 mL
